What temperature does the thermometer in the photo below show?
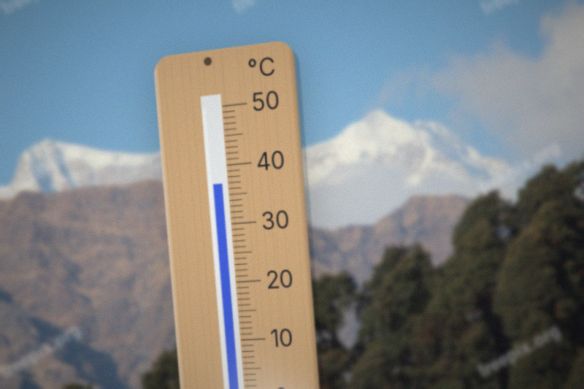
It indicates 37 °C
